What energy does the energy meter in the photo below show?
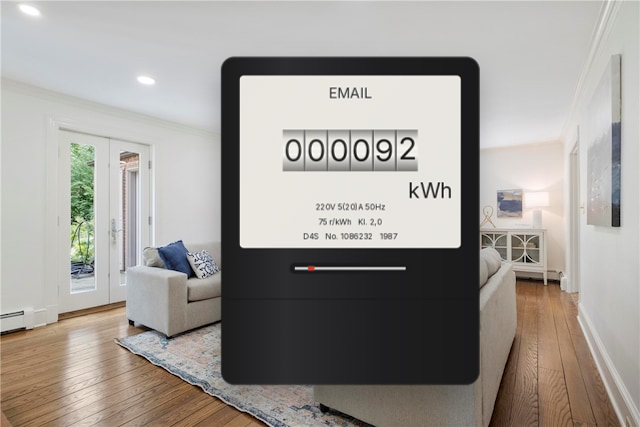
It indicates 92 kWh
